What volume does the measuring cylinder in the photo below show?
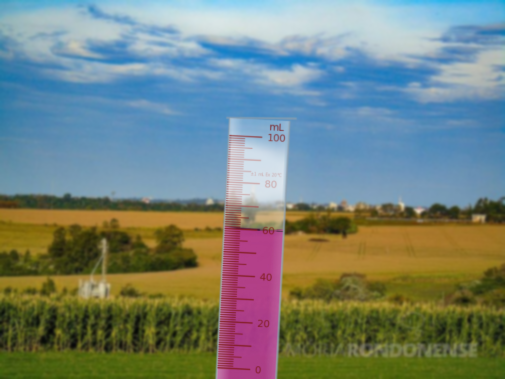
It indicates 60 mL
